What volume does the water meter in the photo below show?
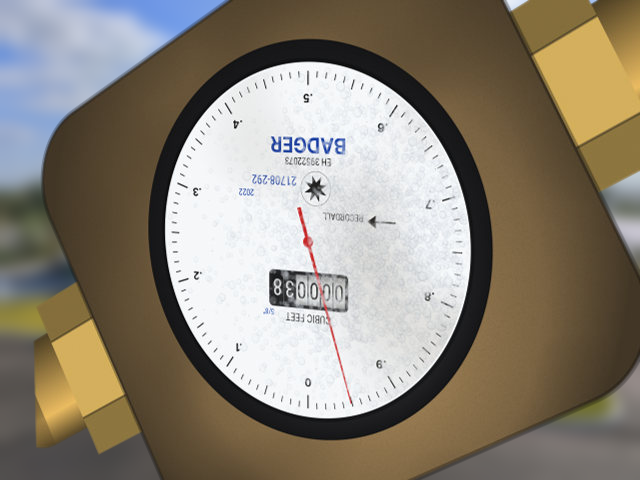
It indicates 37.95 ft³
